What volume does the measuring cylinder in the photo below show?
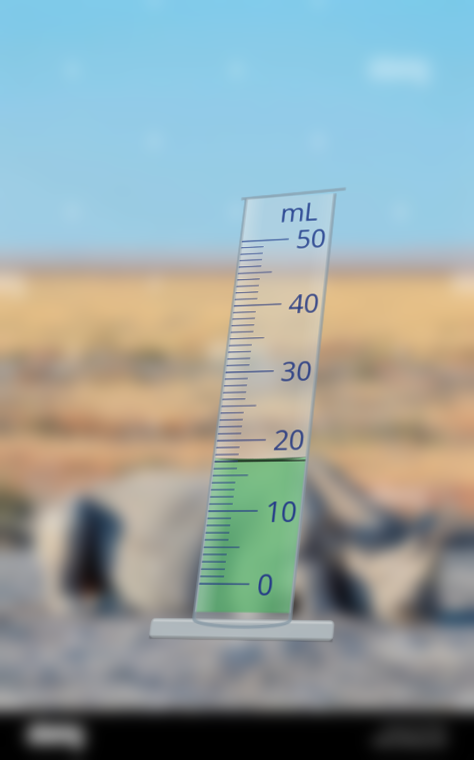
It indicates 17 mL
